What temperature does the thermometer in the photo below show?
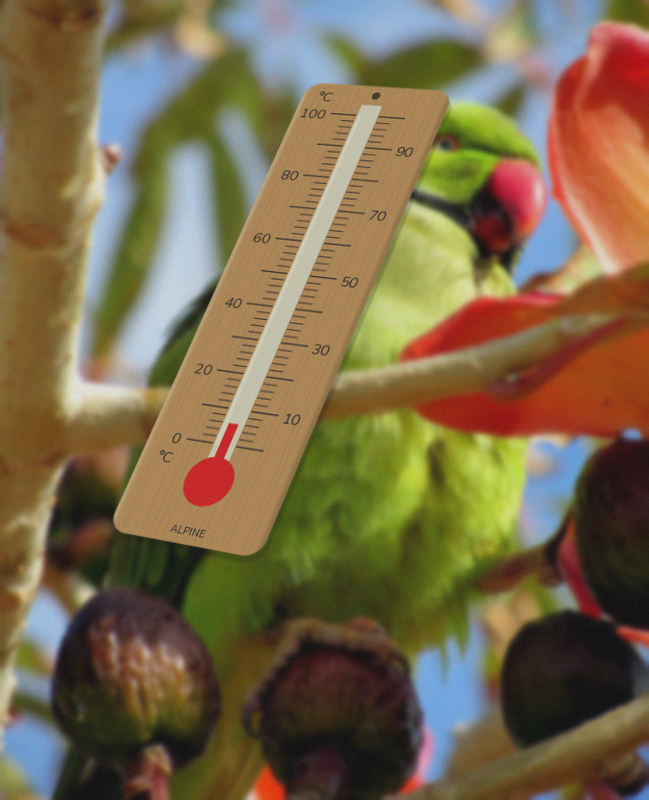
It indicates 6 °C
